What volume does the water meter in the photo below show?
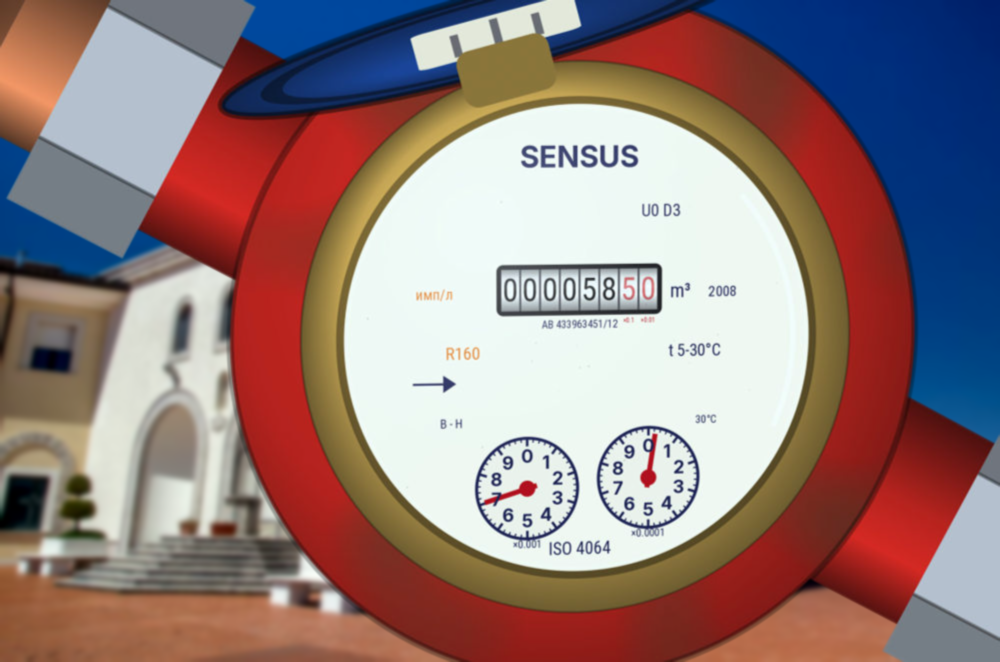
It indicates 58.5070 m³
